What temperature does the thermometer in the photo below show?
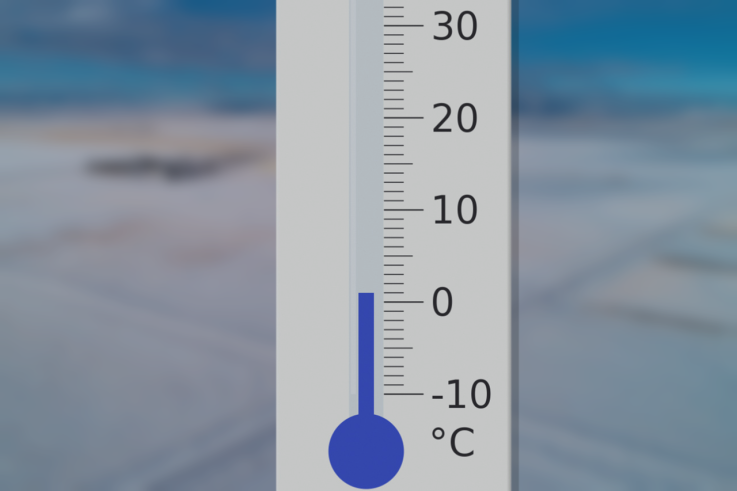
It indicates 1 °C
